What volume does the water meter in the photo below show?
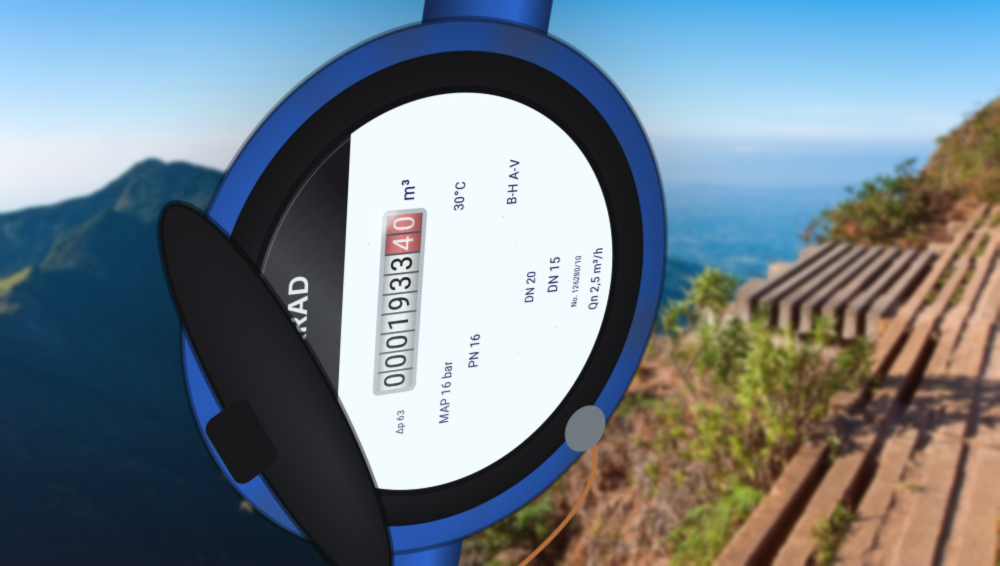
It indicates 1933.40 m³
